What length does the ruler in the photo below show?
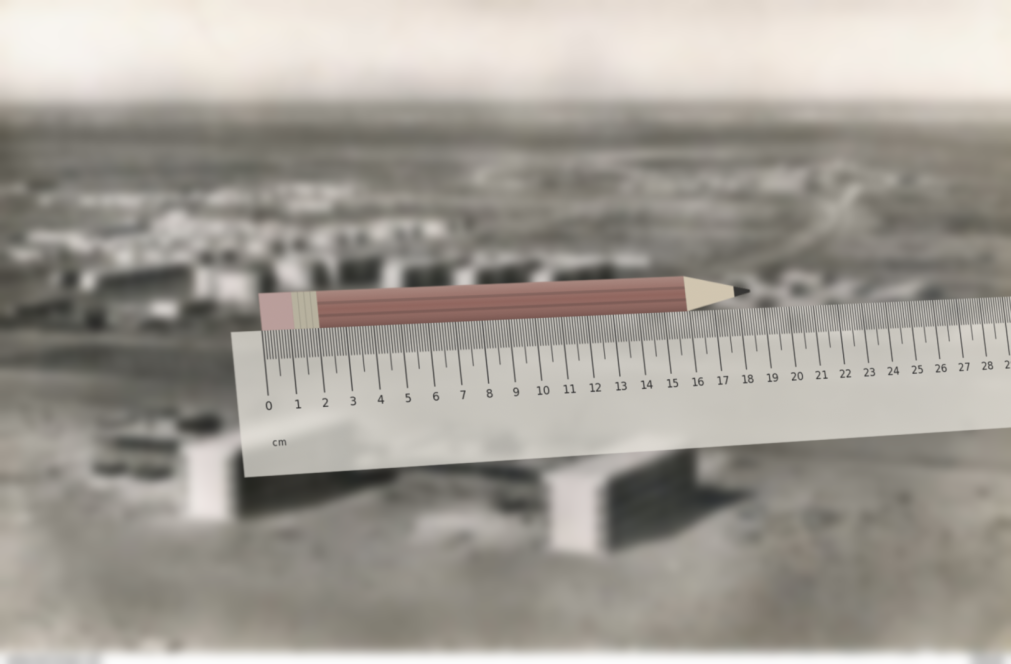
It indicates 18.5 cm
